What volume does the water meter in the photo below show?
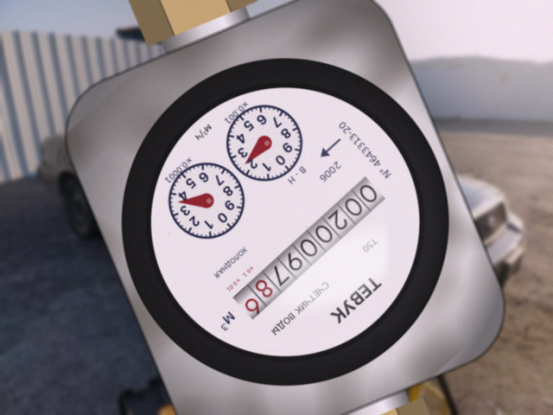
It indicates 20097.8623 m³
